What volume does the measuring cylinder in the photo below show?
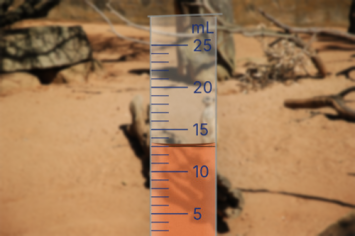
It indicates 13 mL
